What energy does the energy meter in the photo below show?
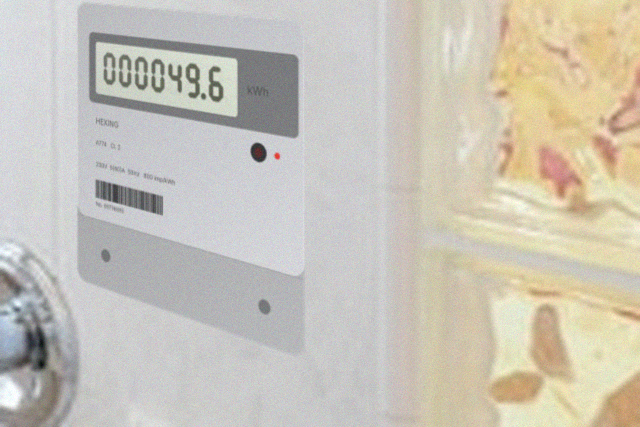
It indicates 49.6 kWh
